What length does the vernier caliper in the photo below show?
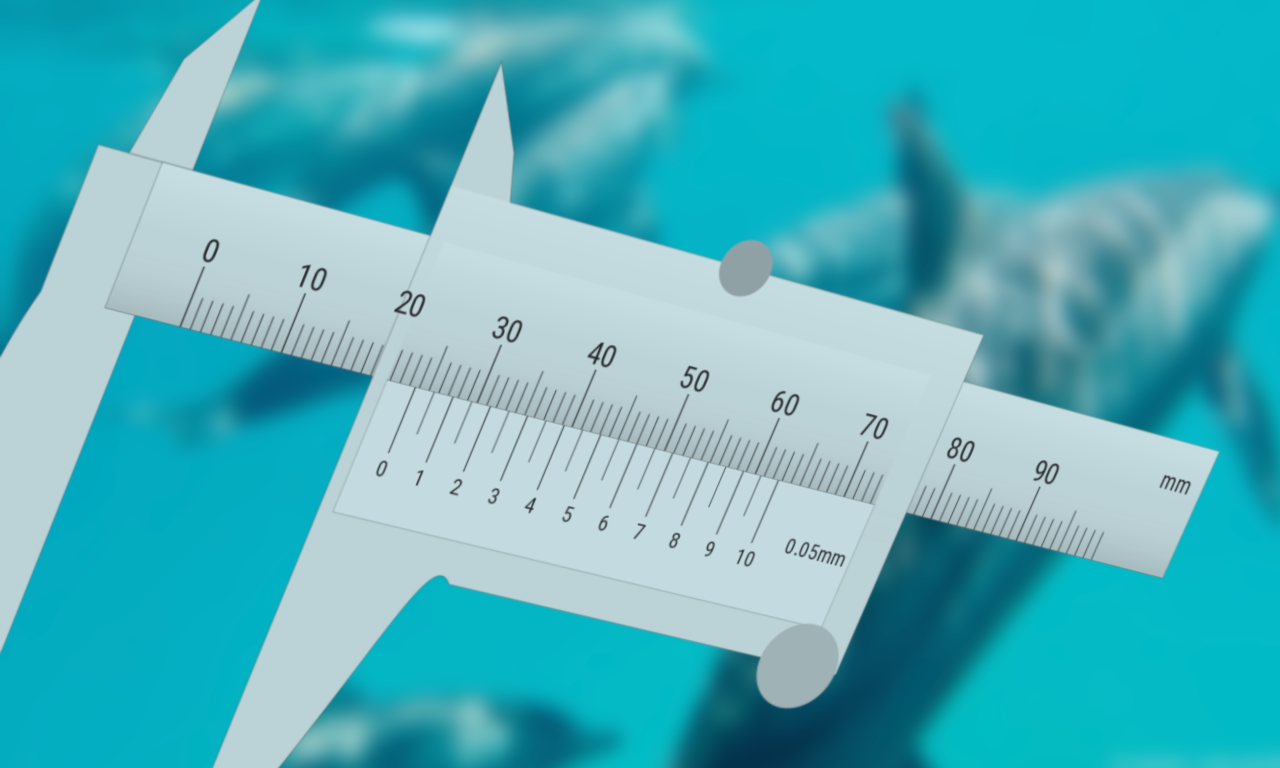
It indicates 23.6 mm
